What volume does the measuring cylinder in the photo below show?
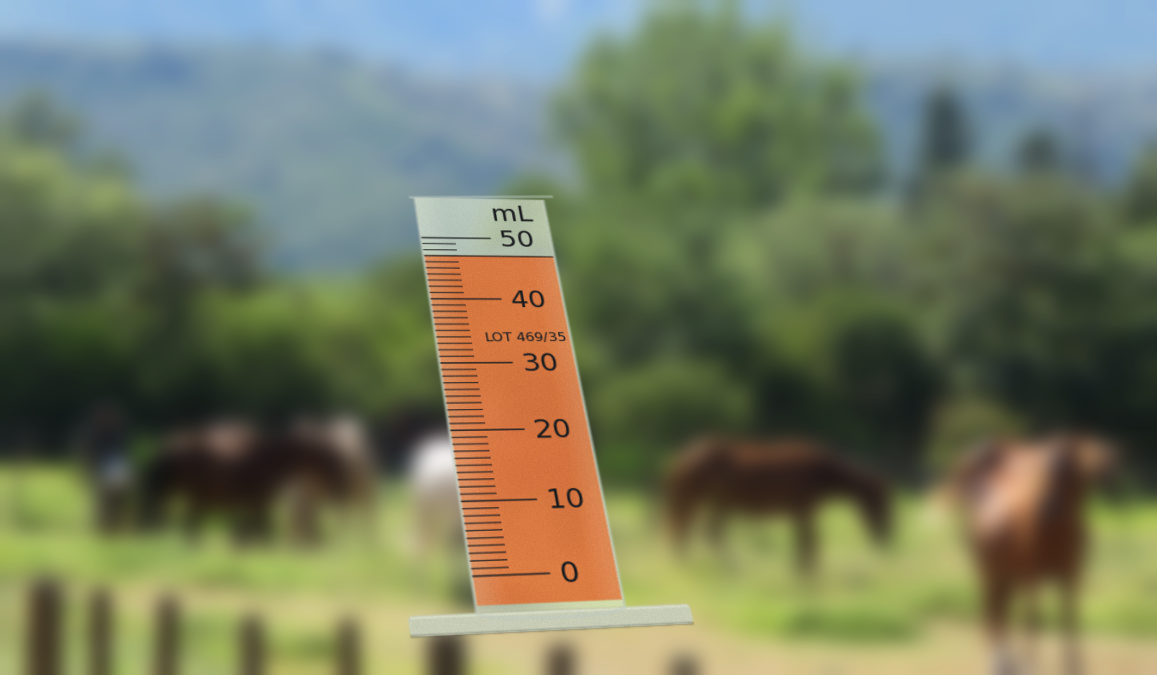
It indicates 47 mL
